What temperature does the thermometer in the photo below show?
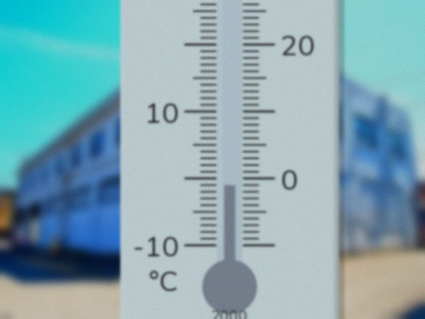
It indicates -1 °C
